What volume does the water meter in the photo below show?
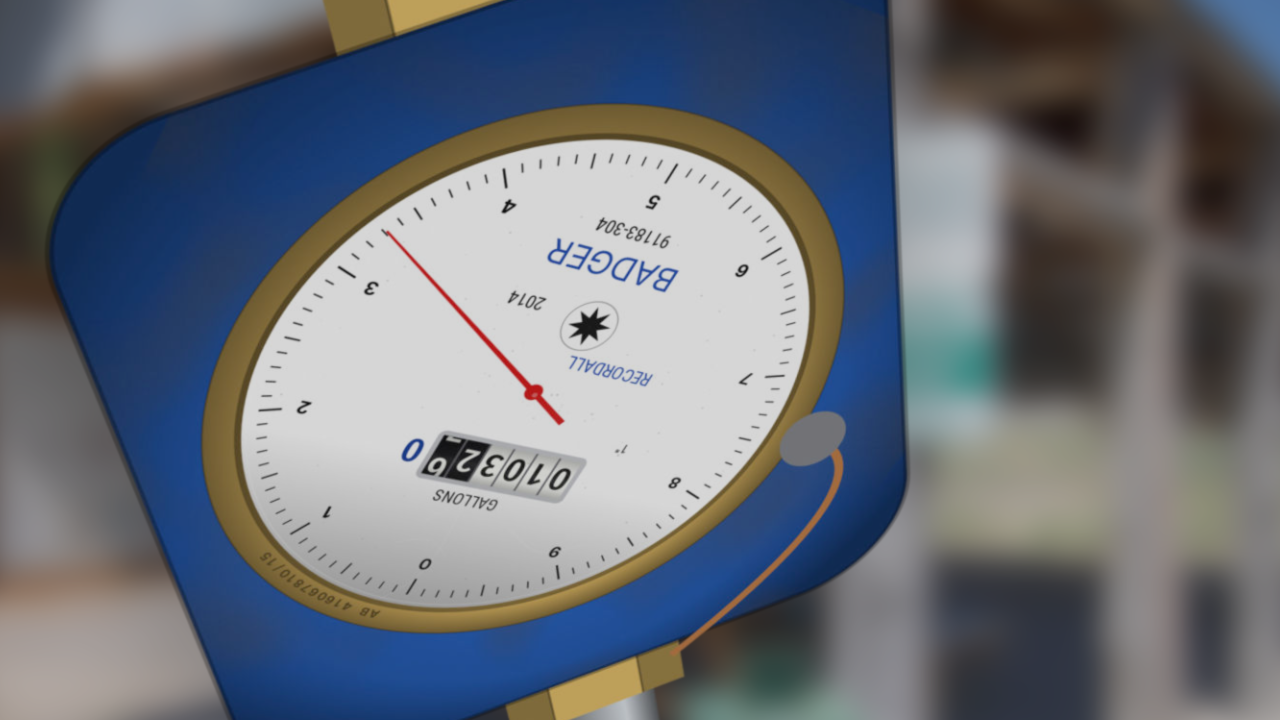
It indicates 103263.3 gal
